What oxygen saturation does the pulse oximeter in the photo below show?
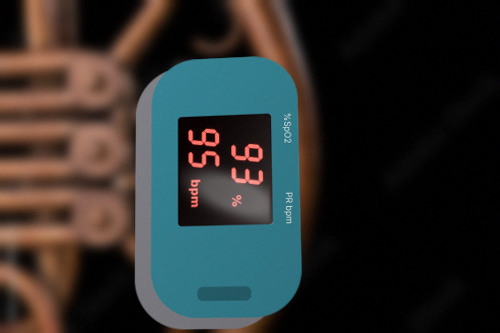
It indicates 93 %
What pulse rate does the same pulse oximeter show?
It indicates 95 bpm
